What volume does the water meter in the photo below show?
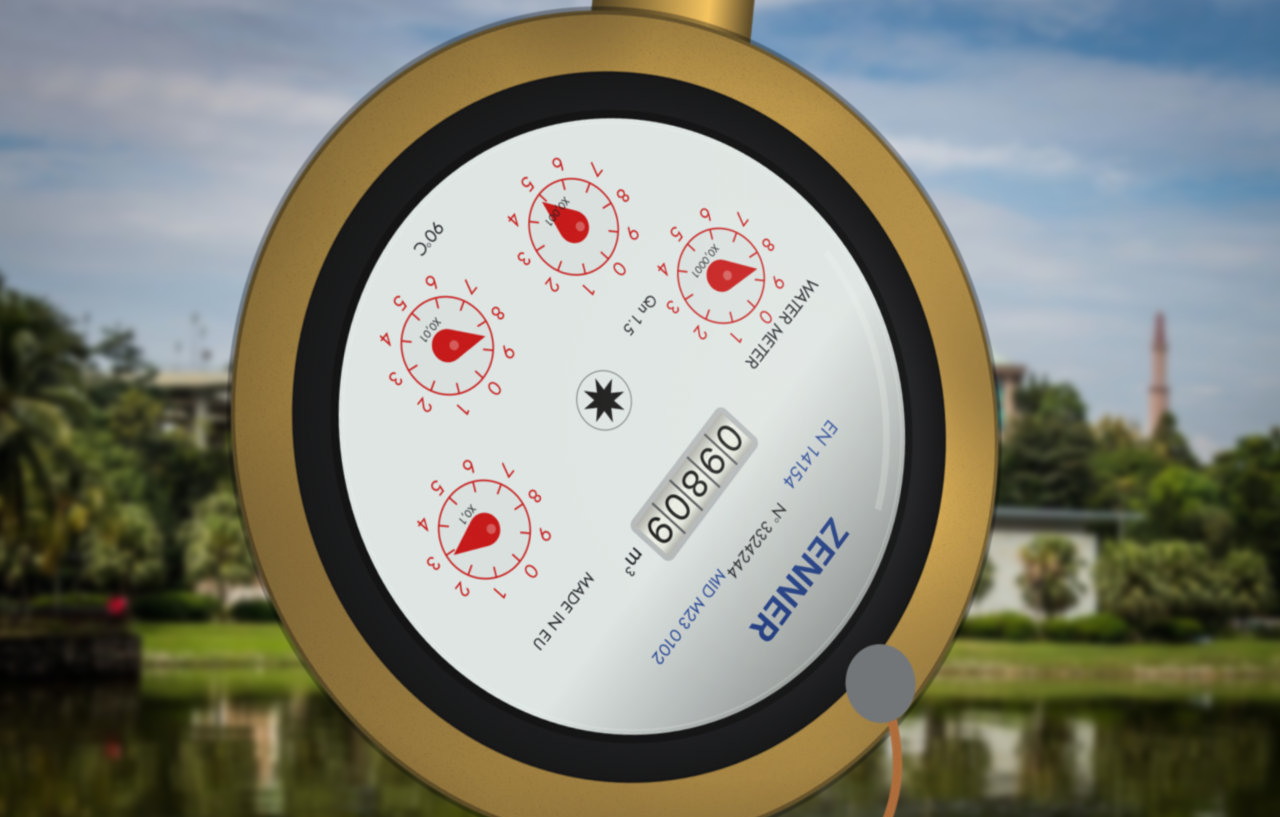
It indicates 9809.2848 m³
